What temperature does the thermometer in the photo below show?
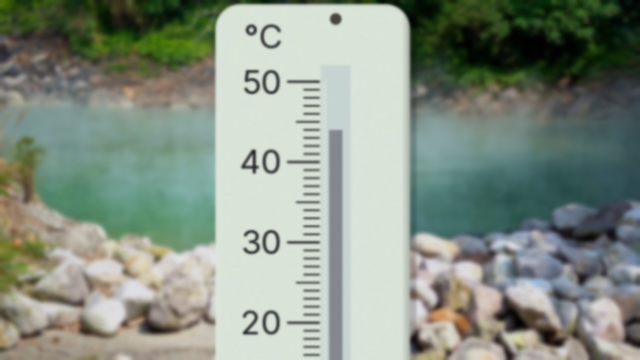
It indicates 44 °C
